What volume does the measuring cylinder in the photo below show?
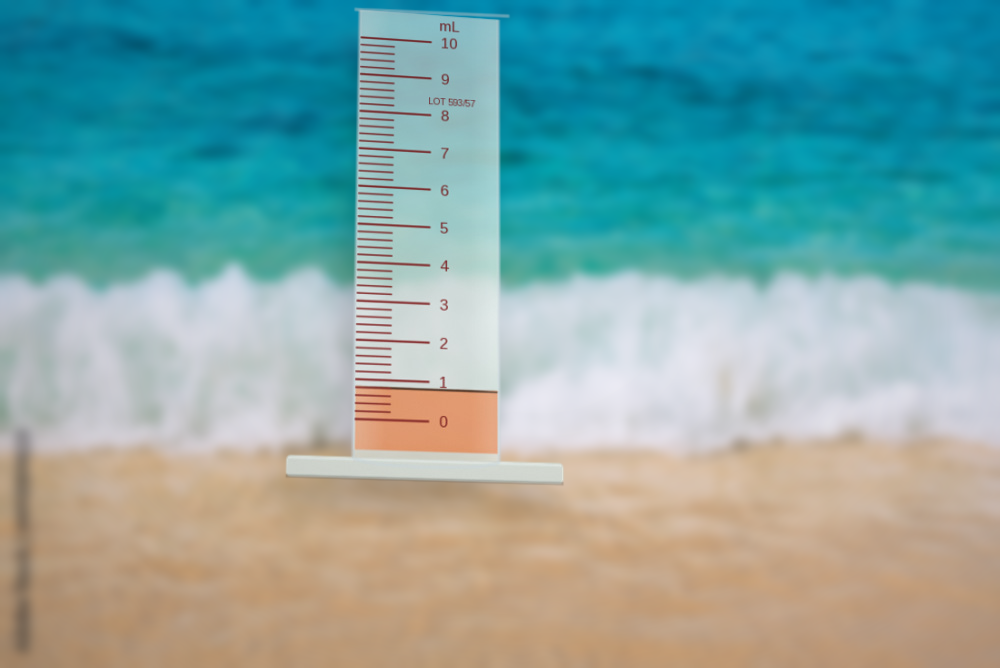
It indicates 0.8 mL
